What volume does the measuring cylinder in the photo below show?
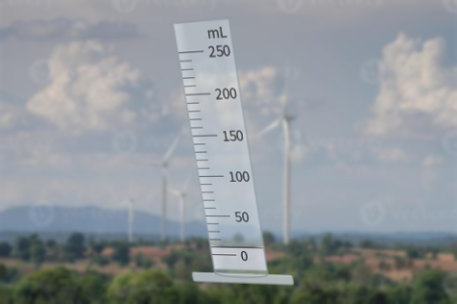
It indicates 10 mL
